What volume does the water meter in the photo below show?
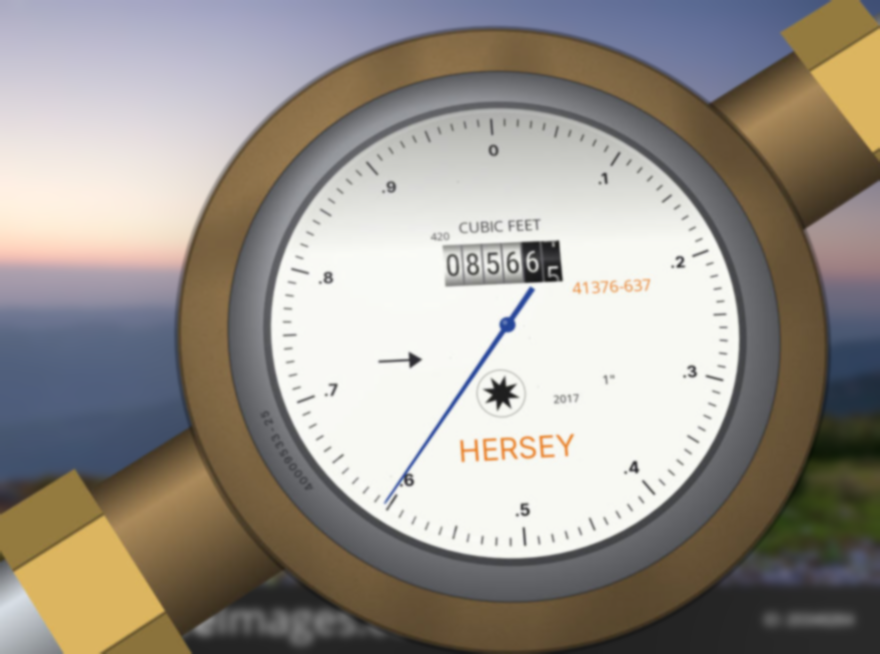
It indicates 85664.60 ft³
